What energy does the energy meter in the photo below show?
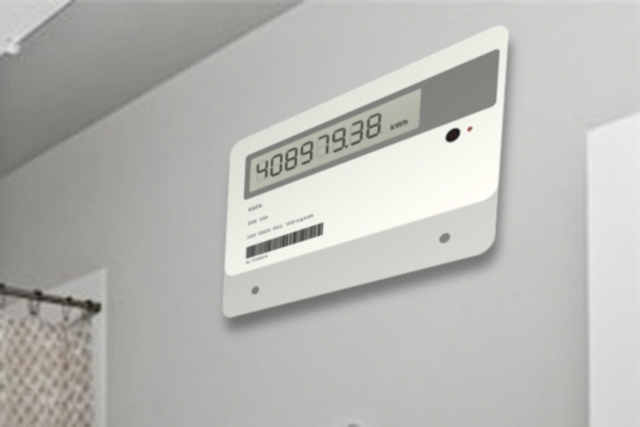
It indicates 408979.38 kWh
